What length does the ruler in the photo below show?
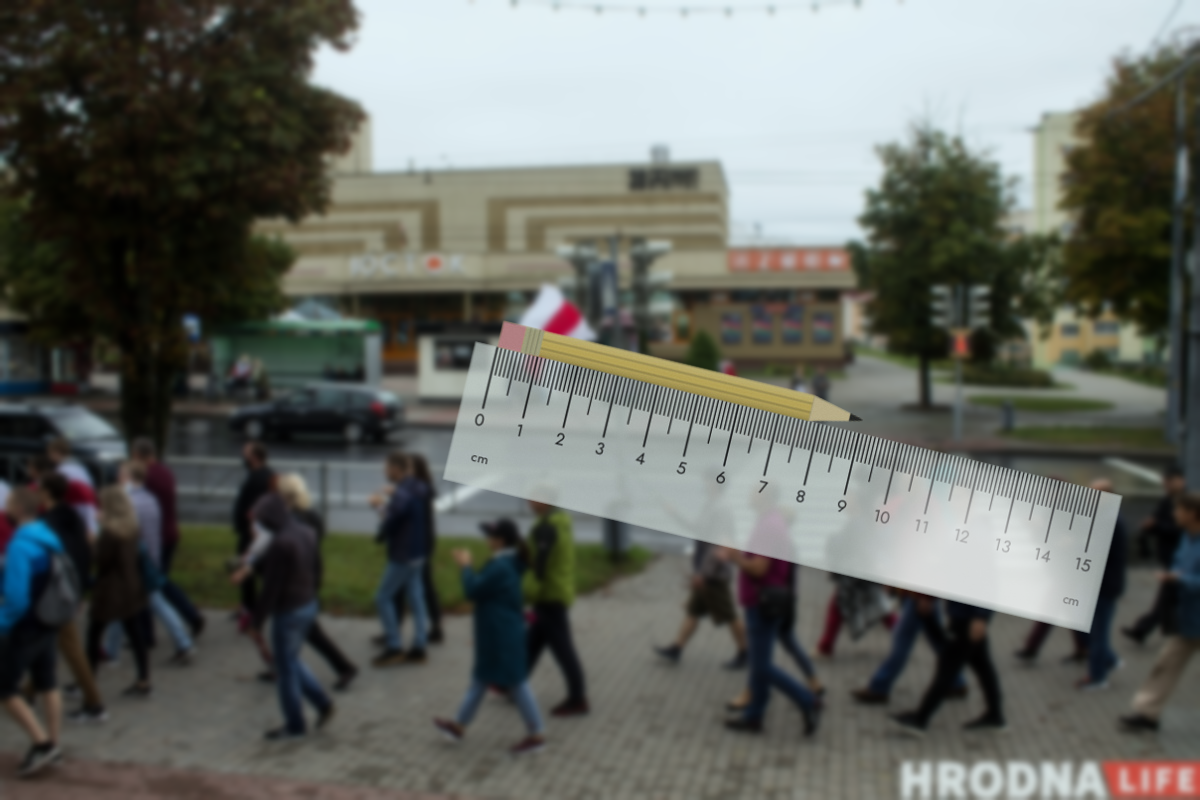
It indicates 9 cm
